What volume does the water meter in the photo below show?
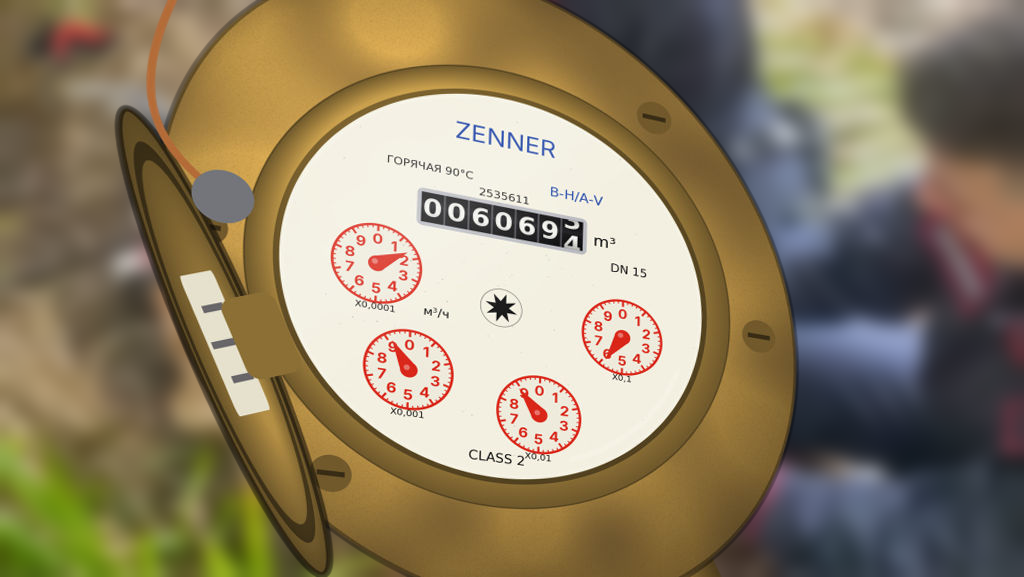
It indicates 60693.5891 m³
